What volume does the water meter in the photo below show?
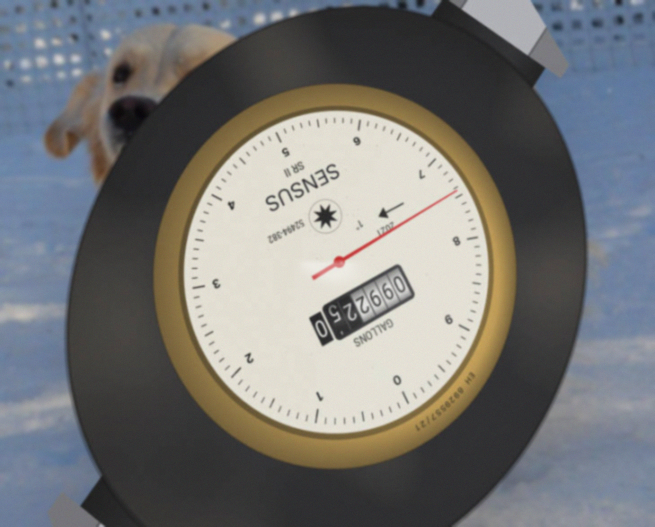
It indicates 992247.4 gal
